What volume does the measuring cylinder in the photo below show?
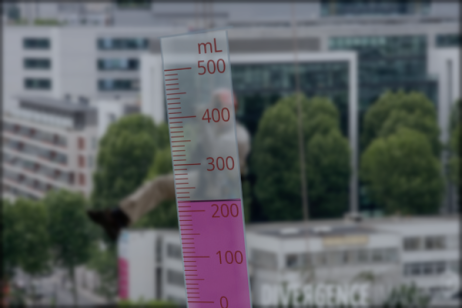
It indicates 220 mL
